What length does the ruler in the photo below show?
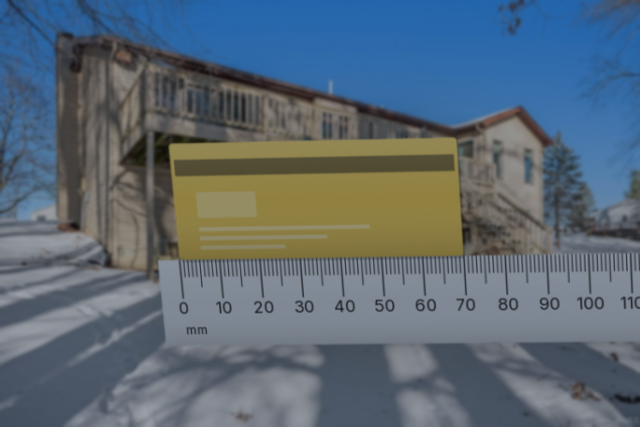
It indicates 70 mm
